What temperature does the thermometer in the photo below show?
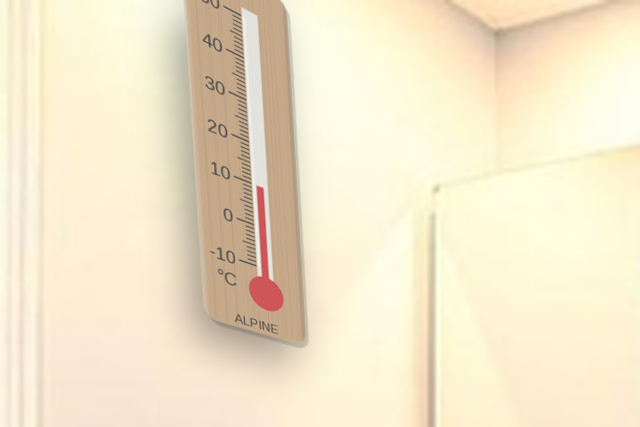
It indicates 10 °C
